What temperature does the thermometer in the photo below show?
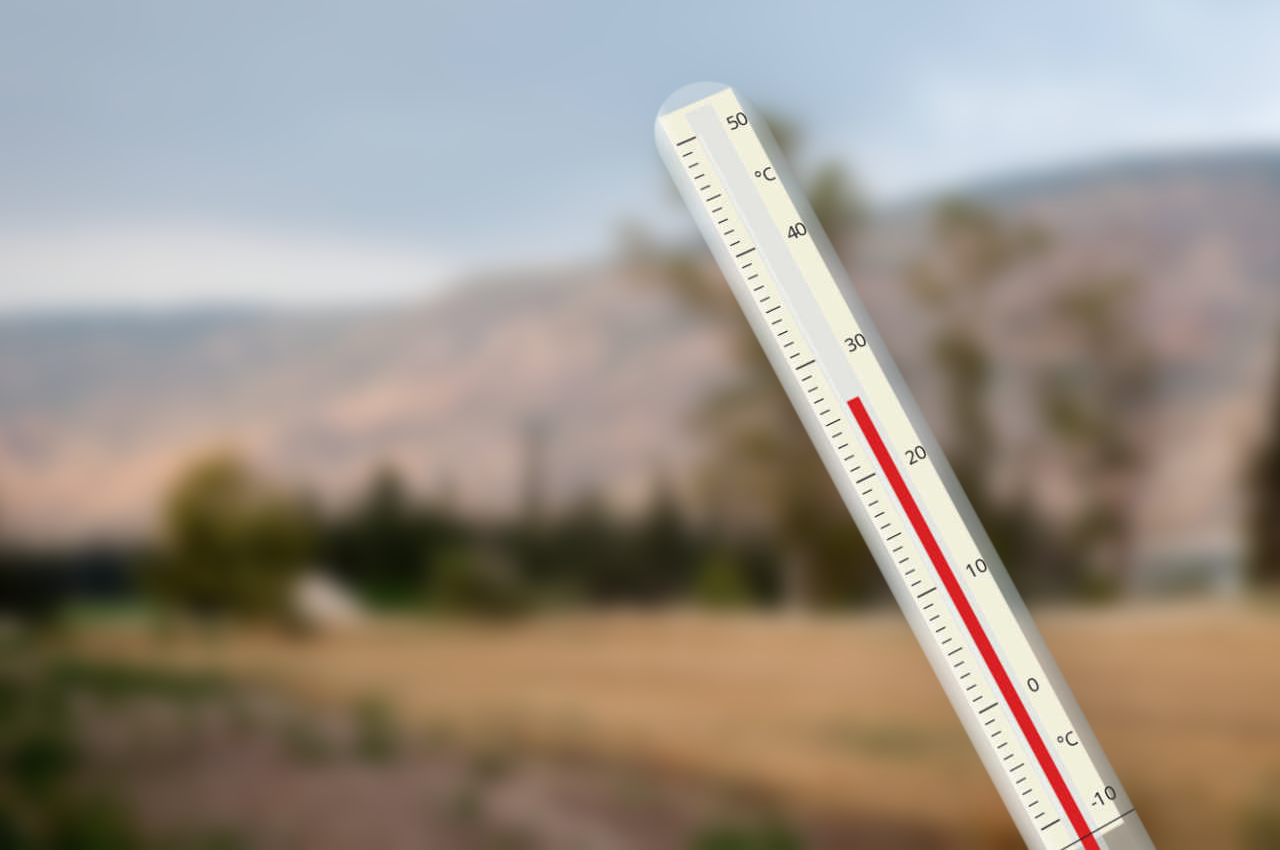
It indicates 26 °C
